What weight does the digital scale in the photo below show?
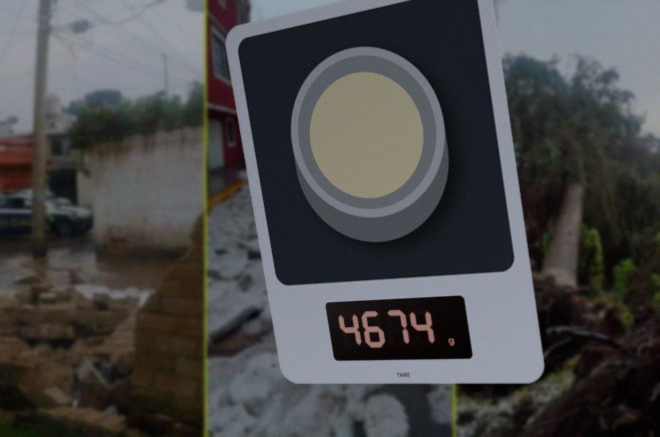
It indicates 4674 g
